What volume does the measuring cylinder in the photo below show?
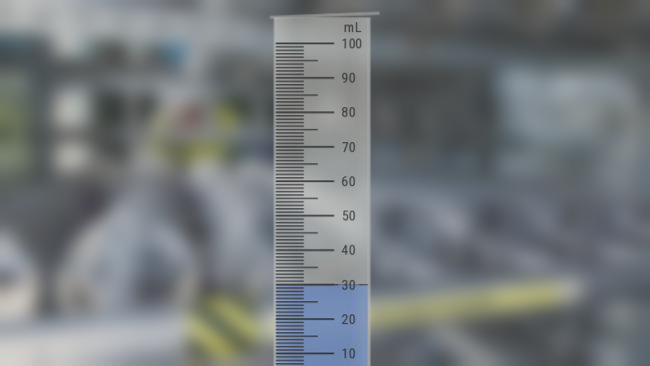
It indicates 30 mL
